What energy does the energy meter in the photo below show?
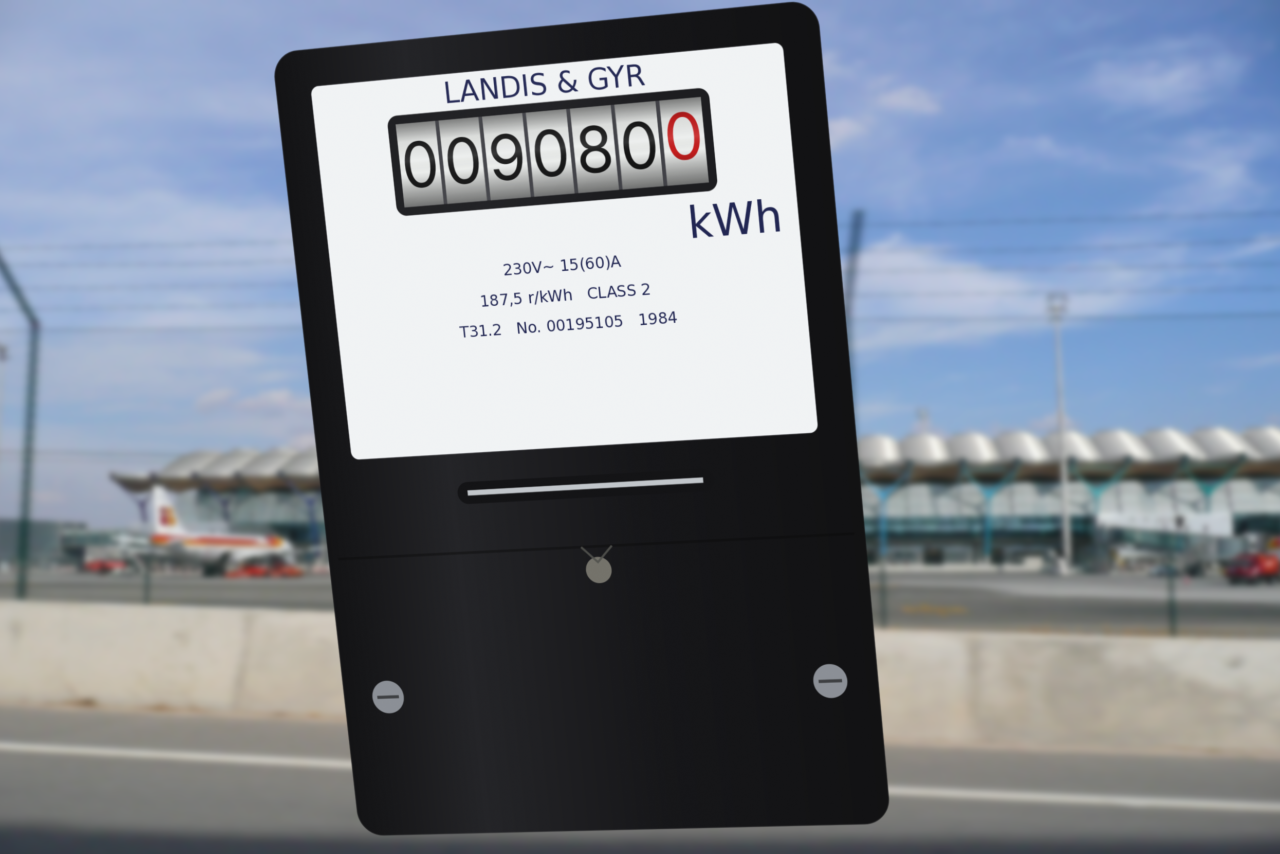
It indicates 9080.0 kWh
